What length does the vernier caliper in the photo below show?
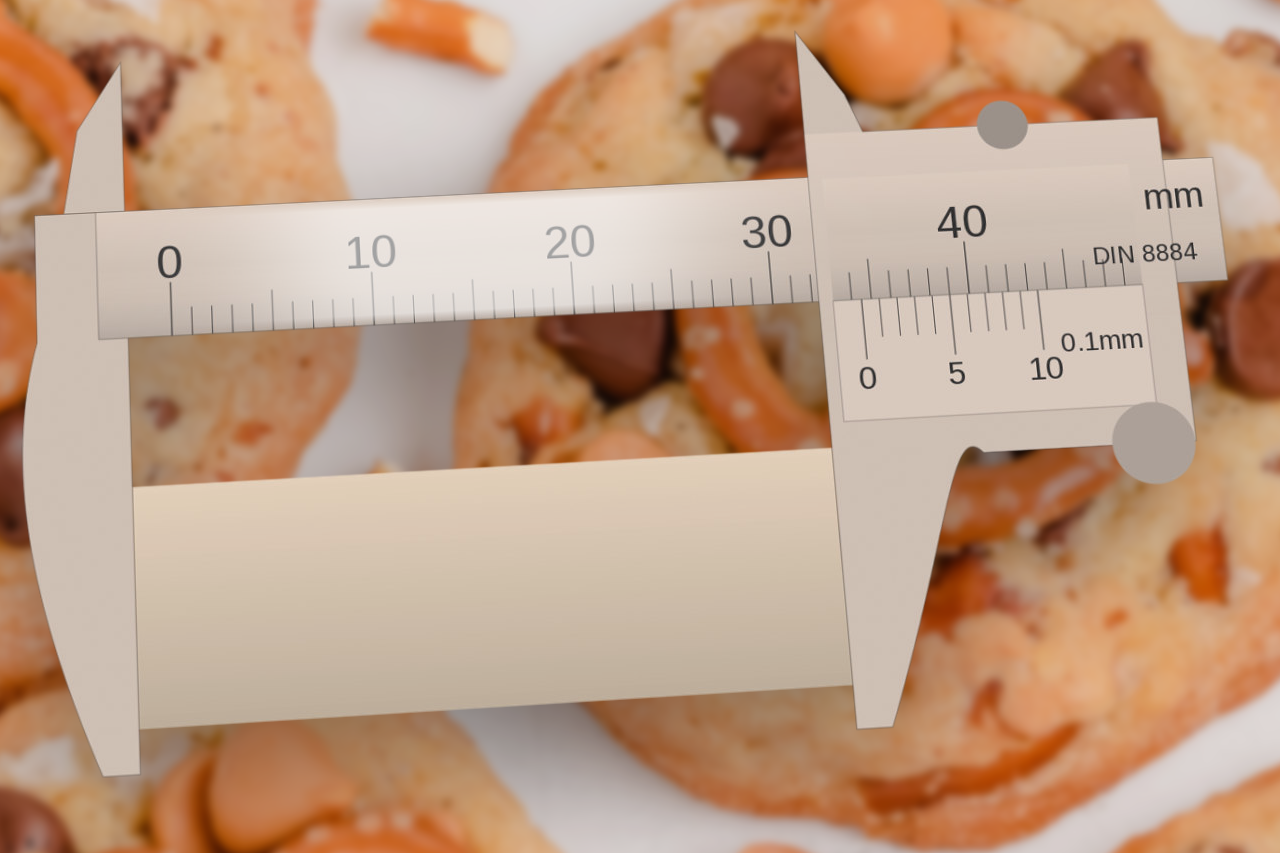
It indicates 34.5 mm
